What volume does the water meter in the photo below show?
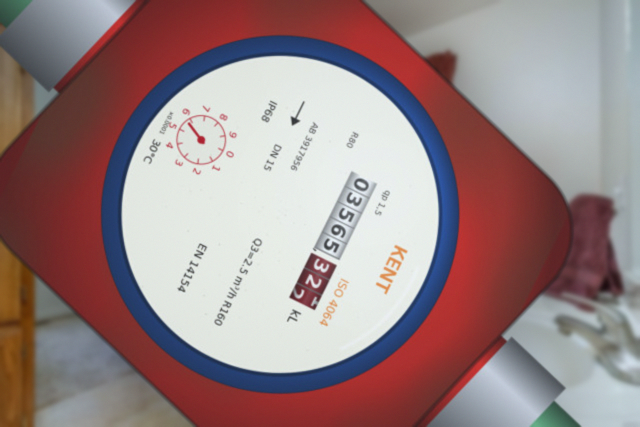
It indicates 3565.3215 kL
